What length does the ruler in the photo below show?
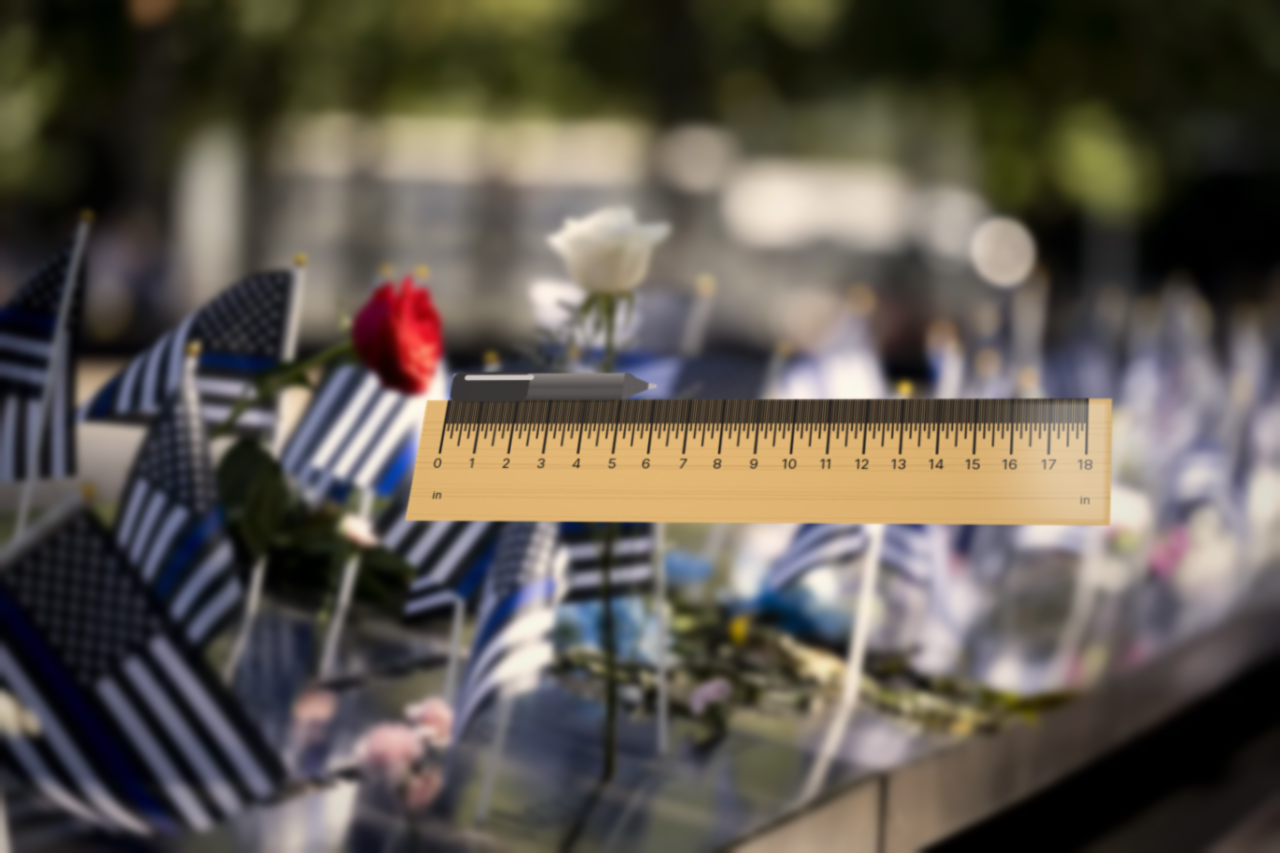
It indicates 6 in
